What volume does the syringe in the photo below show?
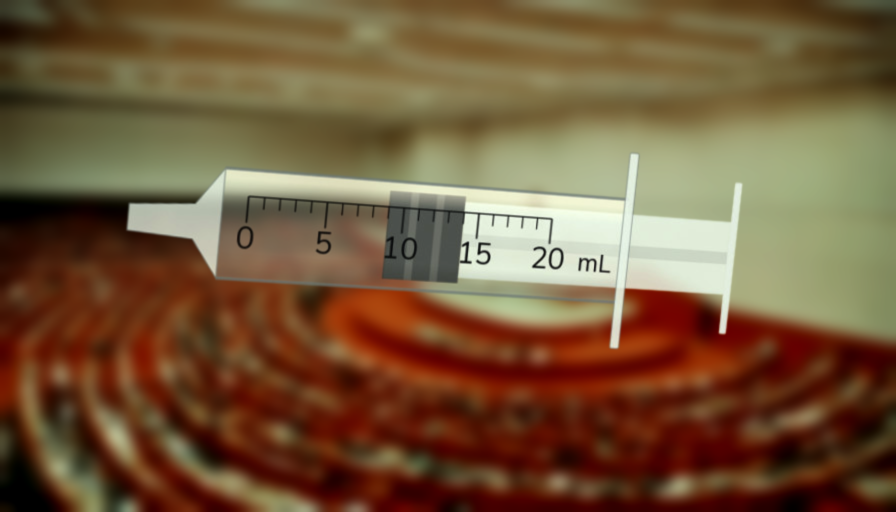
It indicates 9 mL
